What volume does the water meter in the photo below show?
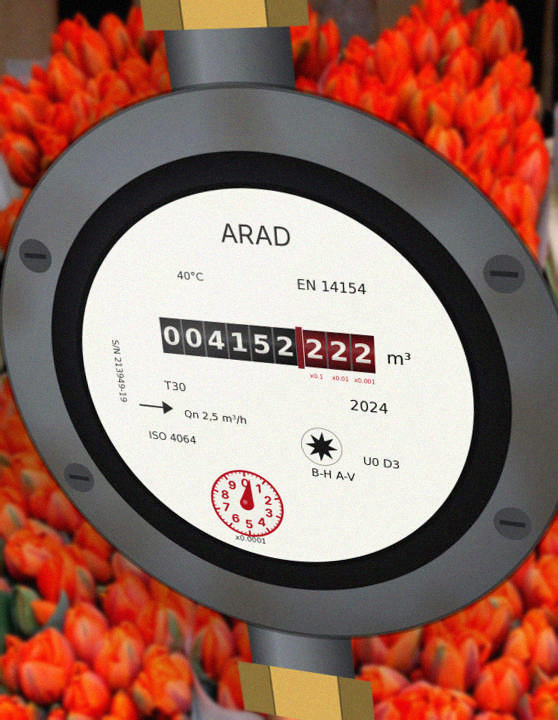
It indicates 4152.2220 m³
